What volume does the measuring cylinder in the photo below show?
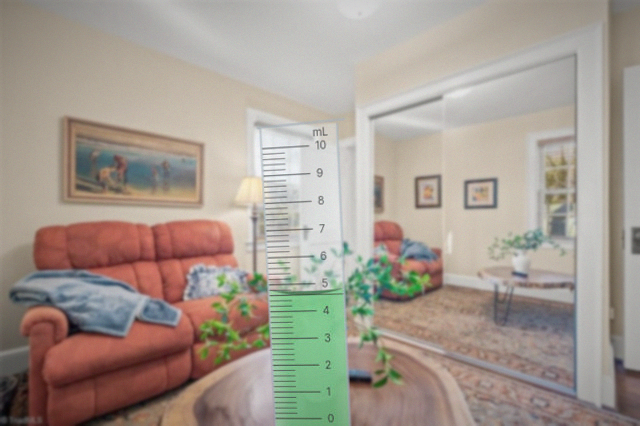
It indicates 4.6 mL
